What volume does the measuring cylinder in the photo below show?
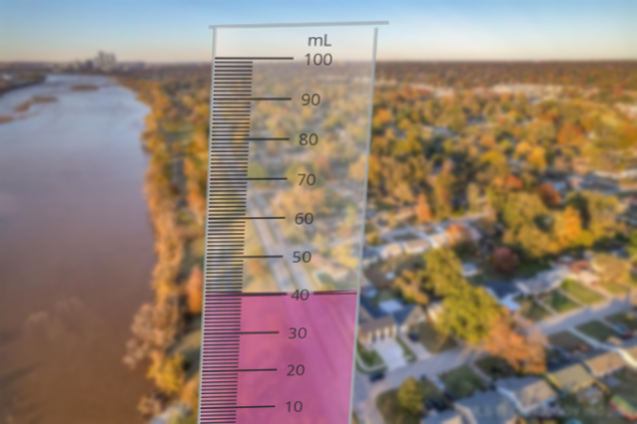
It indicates 40 mL
